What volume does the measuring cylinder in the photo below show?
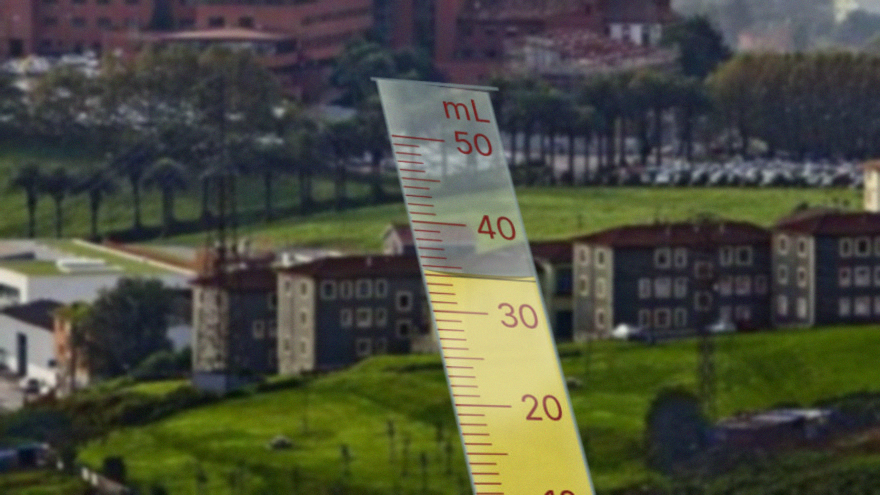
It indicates 34 mL
